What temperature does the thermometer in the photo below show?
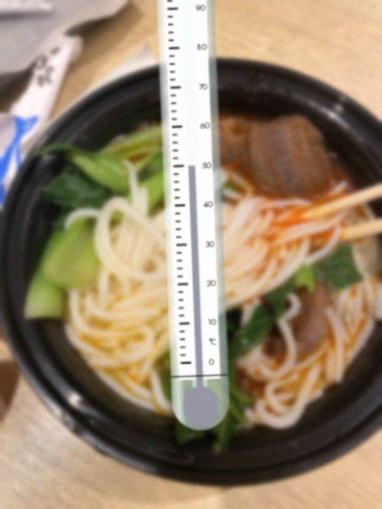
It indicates 50 °C
